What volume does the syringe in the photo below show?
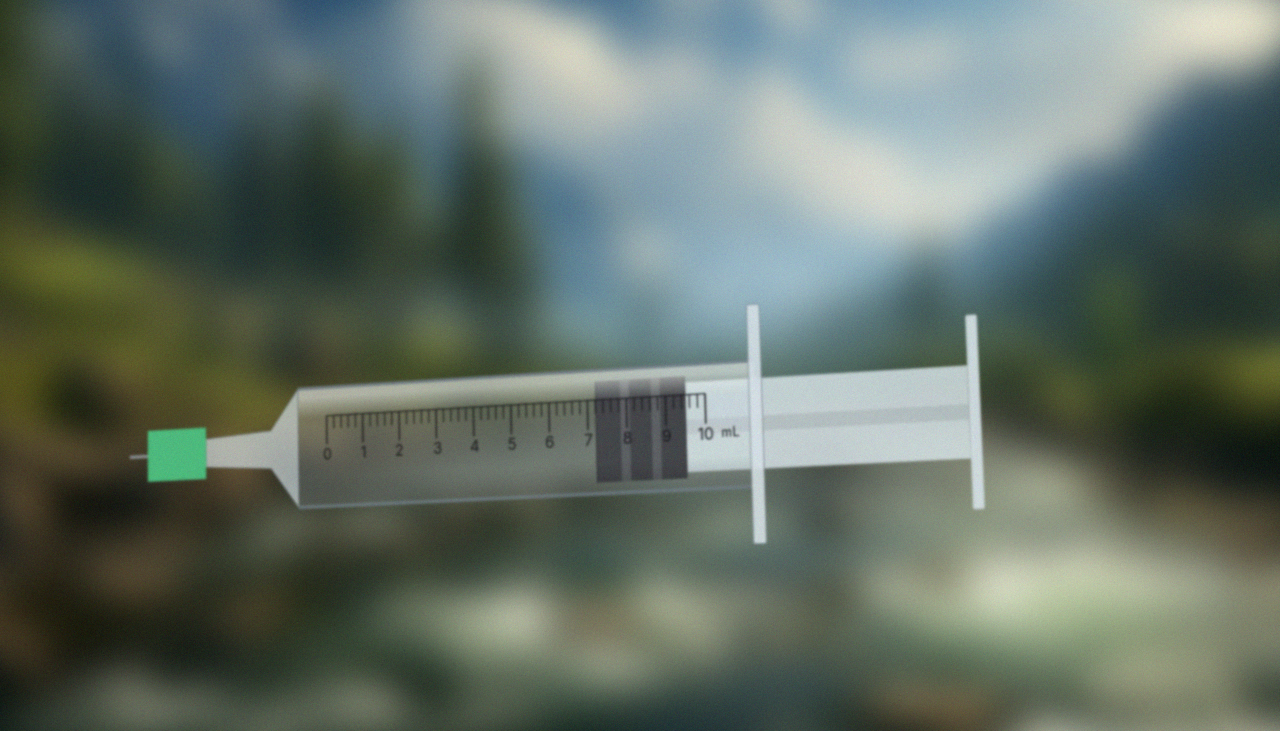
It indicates 7.2 mL
